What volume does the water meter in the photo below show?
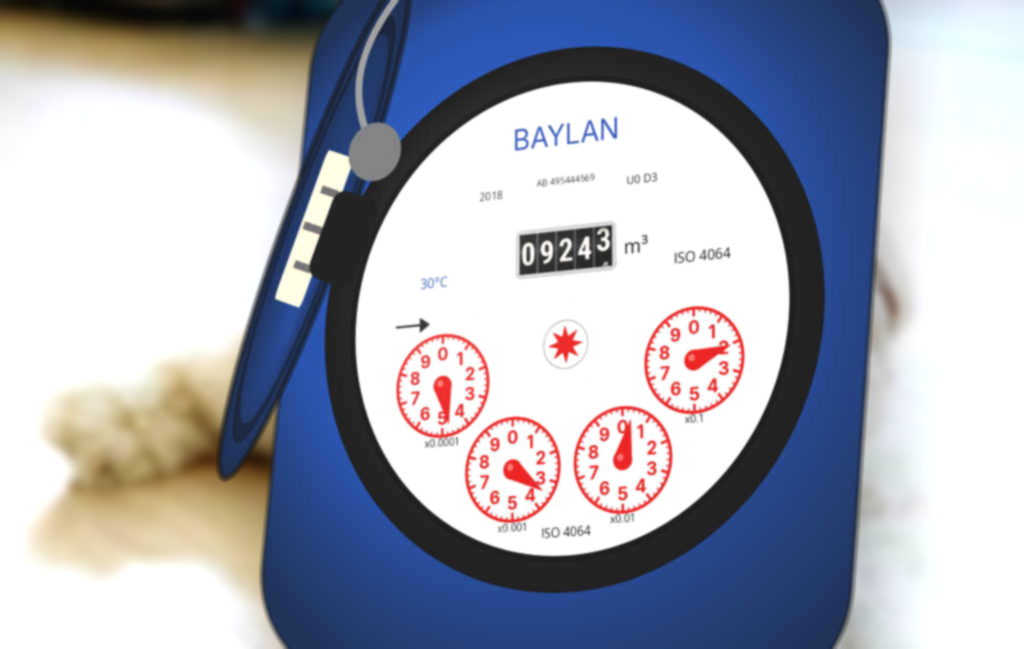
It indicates 9243.2034 m³
